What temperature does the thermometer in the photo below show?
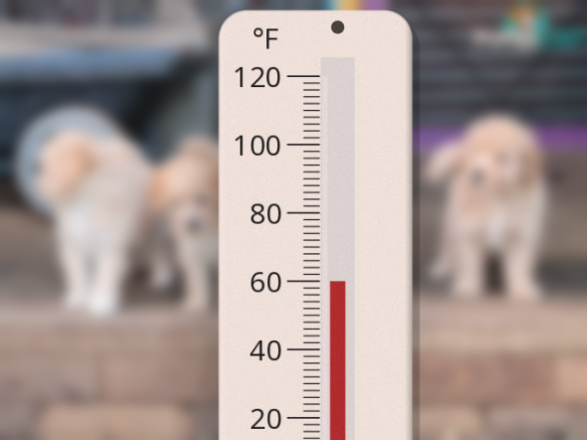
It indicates 60 °F
